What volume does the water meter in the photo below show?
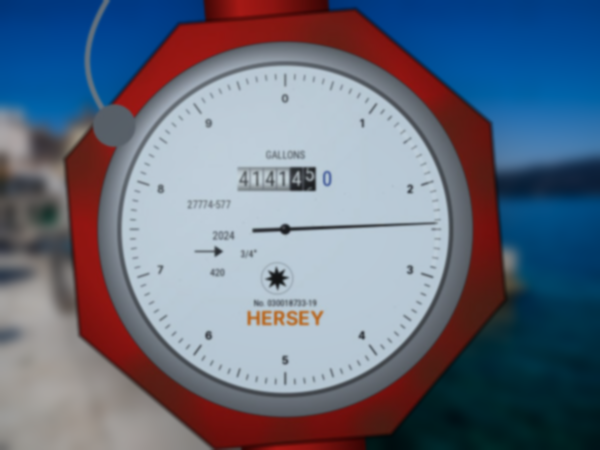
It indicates 4141452.4 gal
